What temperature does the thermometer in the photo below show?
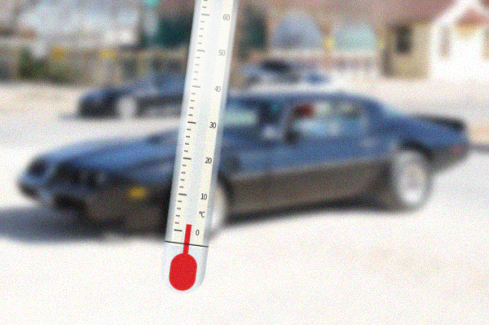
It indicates 2 °C
